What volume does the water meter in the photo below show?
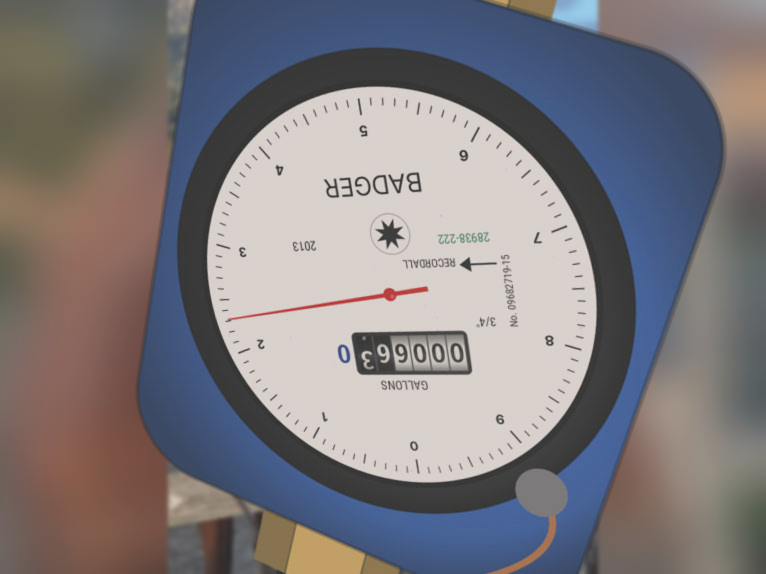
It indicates 6632.3 gal
